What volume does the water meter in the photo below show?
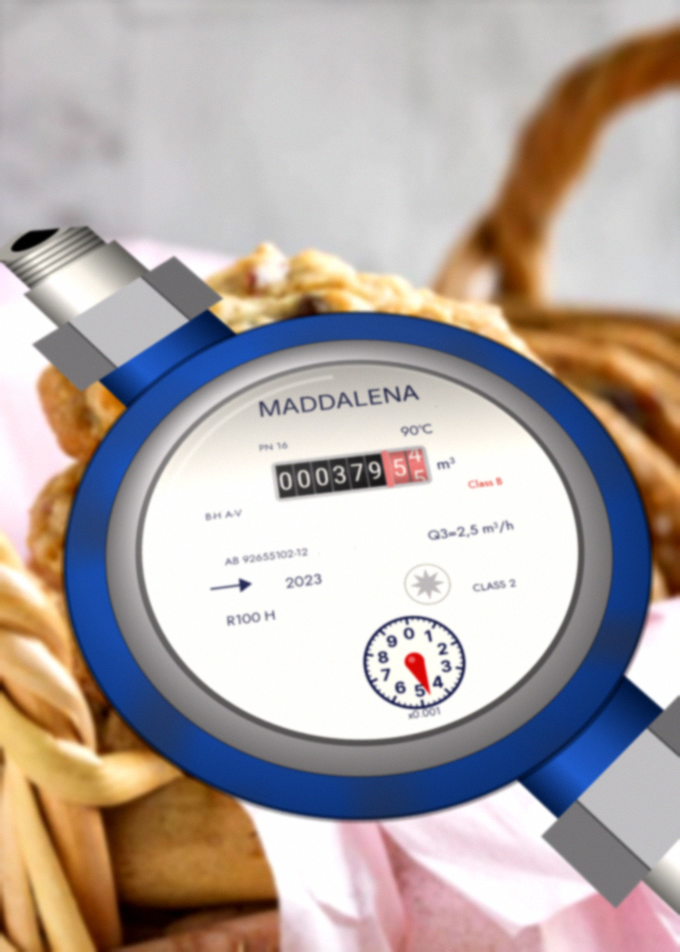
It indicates 379.544 m³
